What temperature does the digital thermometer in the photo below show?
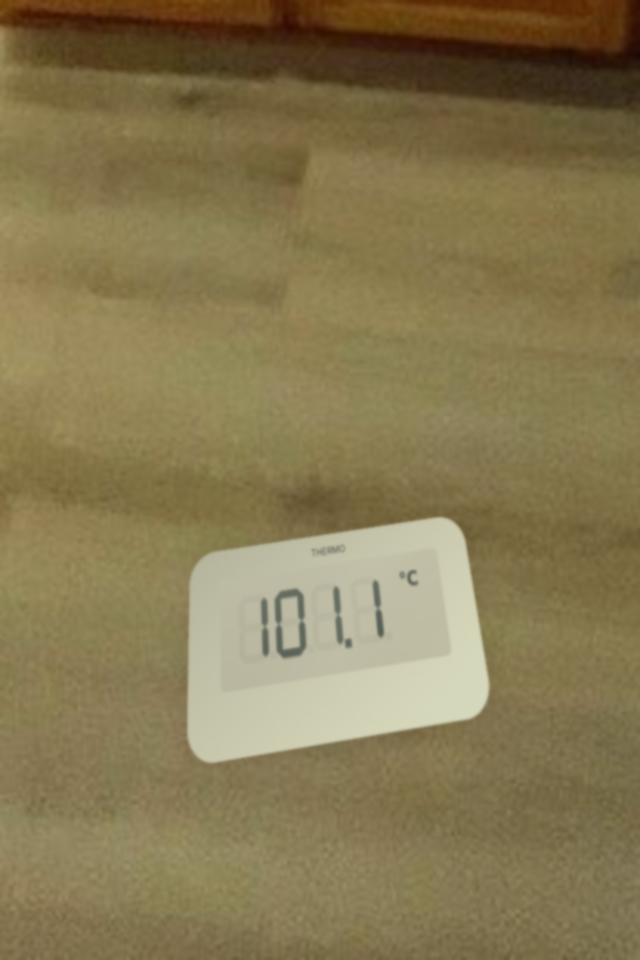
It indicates 101.1 °C
